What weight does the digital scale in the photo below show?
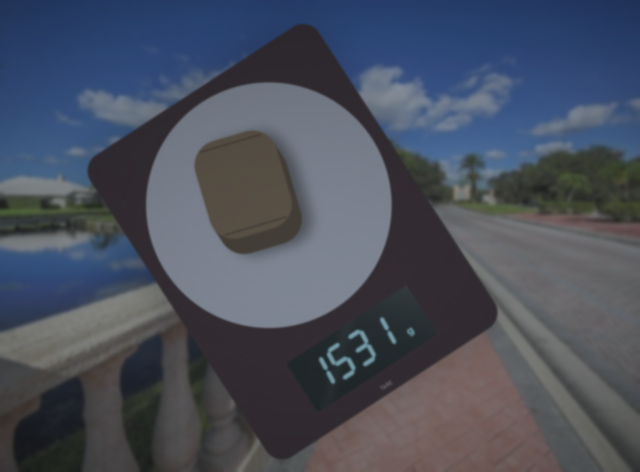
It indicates 1531 g
